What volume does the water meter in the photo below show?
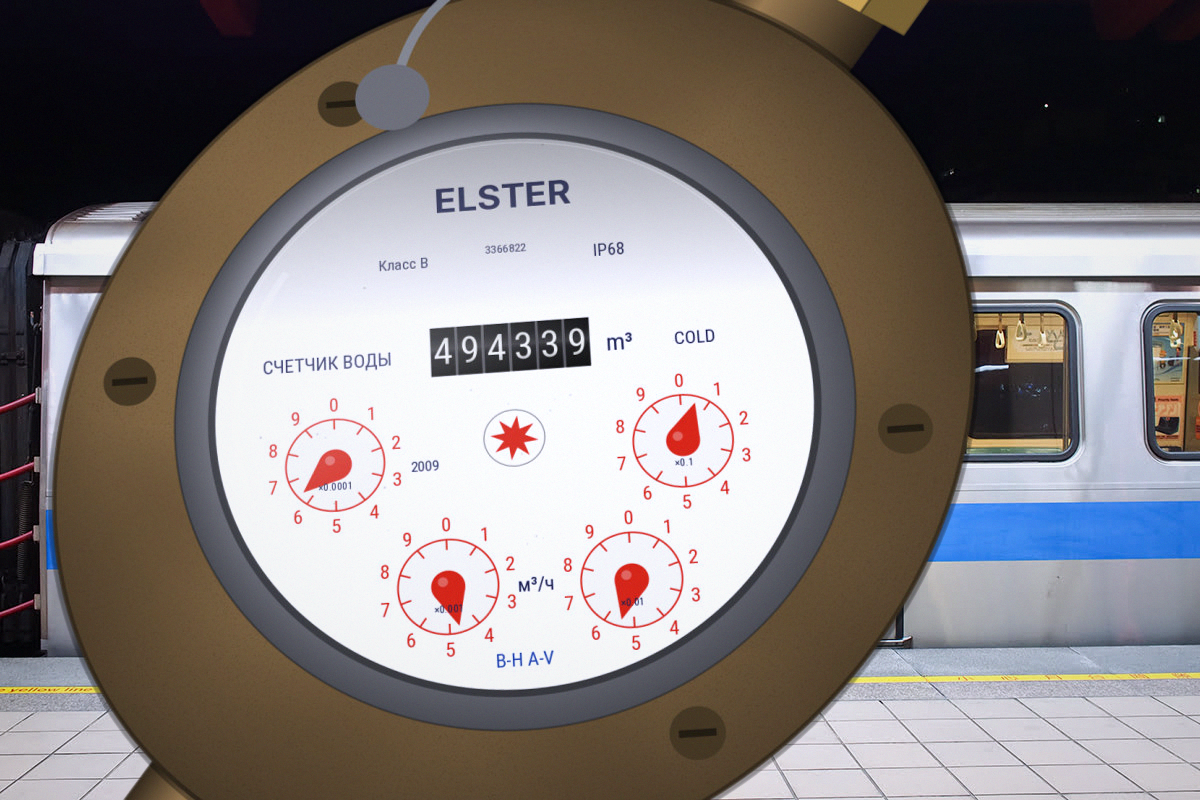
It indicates 494339.0546 m³
